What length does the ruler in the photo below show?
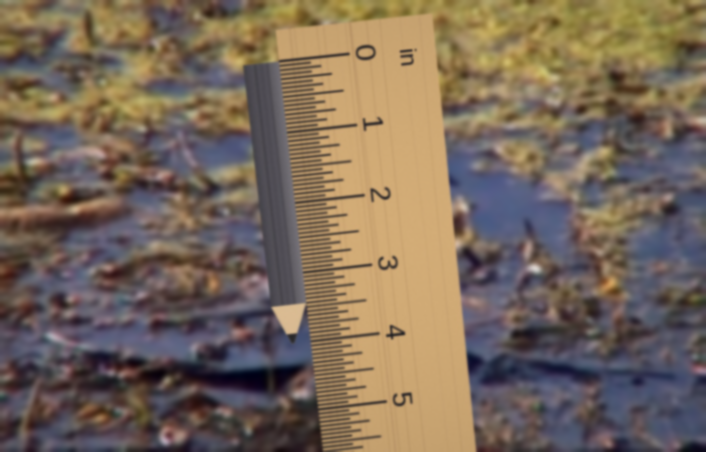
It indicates 4 in
